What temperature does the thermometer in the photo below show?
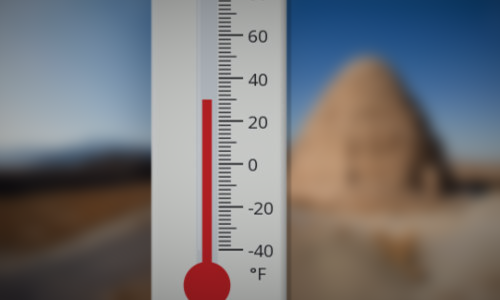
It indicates 30 °F
